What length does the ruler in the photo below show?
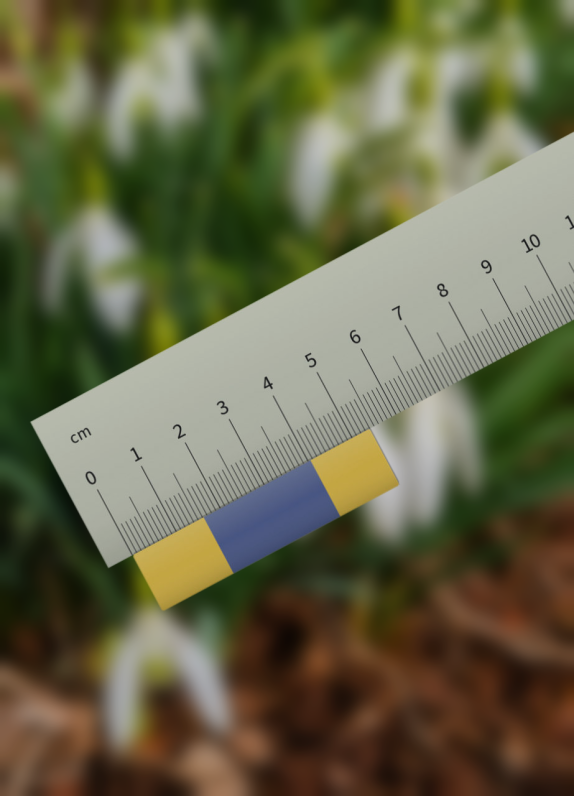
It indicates 5.4 cm
